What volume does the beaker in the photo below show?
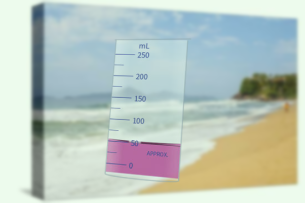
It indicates 50 mL
